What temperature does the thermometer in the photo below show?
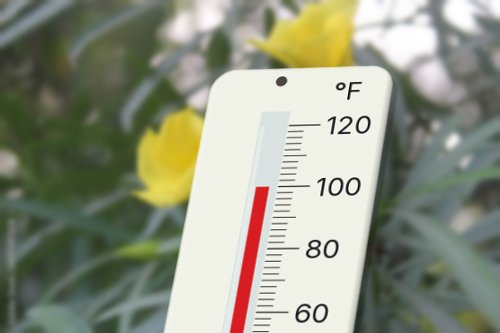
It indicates 100 °F
